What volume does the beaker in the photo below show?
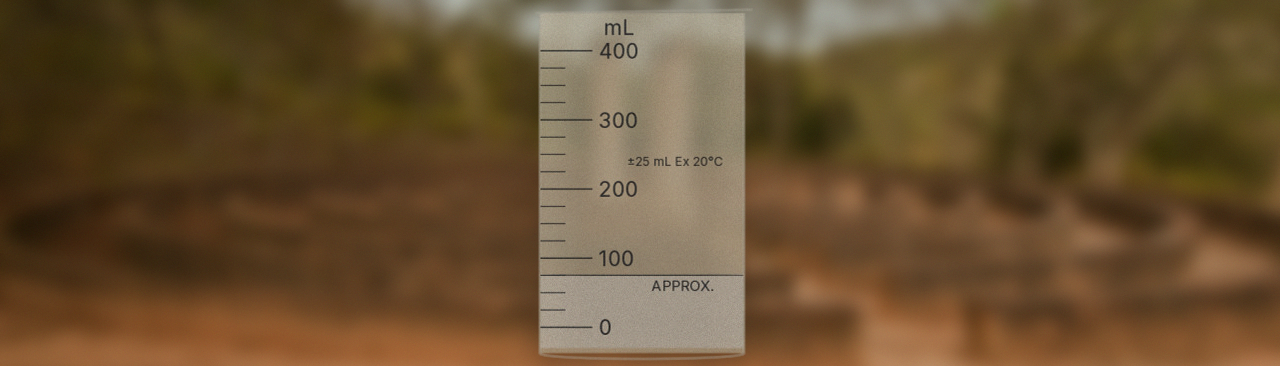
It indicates 75 mL
